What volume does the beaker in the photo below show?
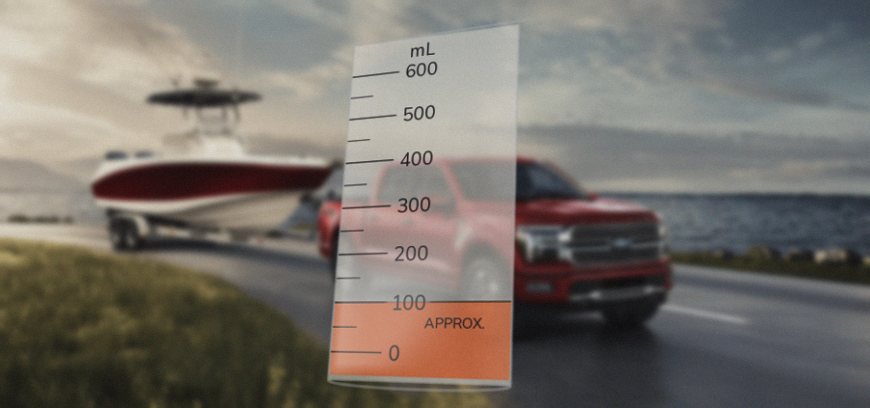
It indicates 100 mL
